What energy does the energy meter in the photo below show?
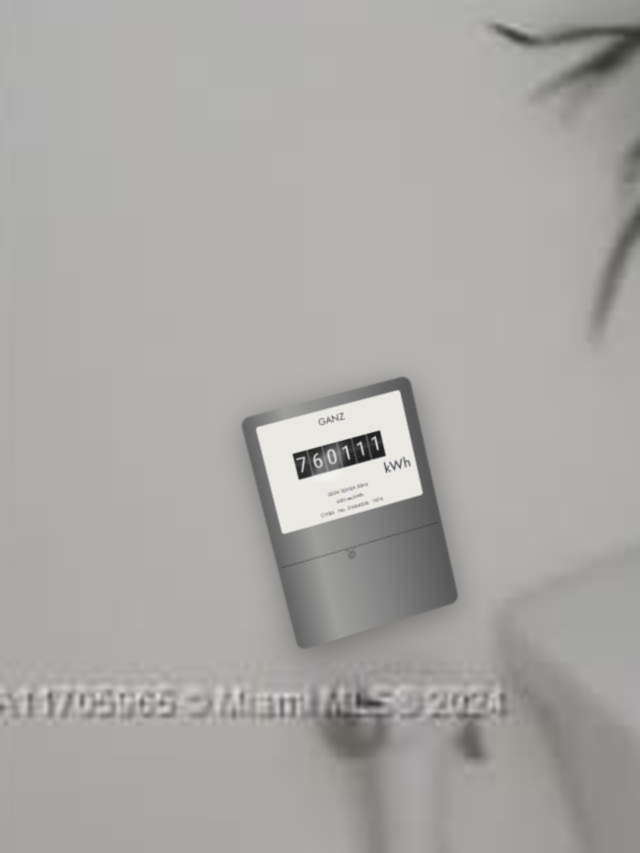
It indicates 760111 kWh
